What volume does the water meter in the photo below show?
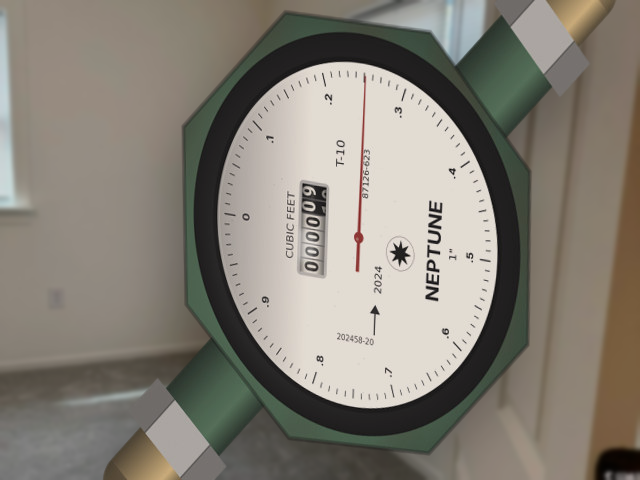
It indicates 9.25 ft³
